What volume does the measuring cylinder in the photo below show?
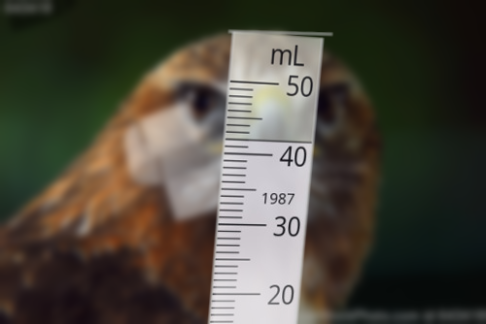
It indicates 42 mL
